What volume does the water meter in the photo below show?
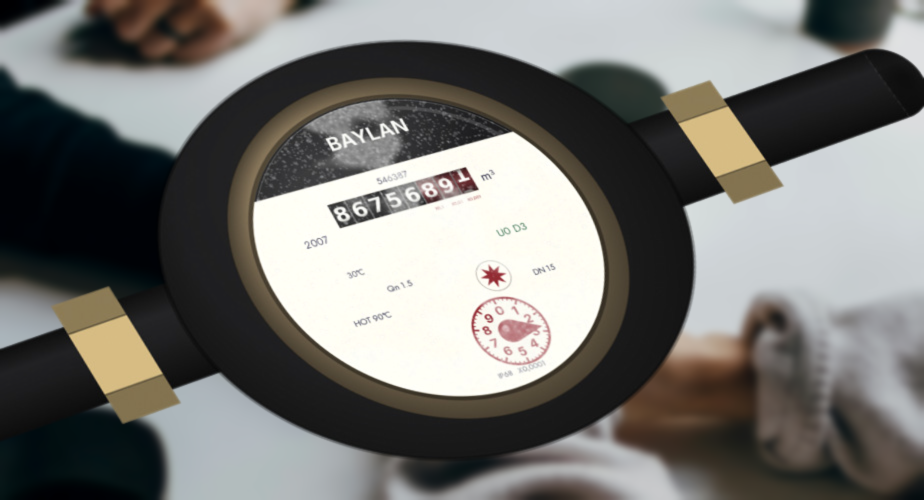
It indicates 86756.8912 m³
